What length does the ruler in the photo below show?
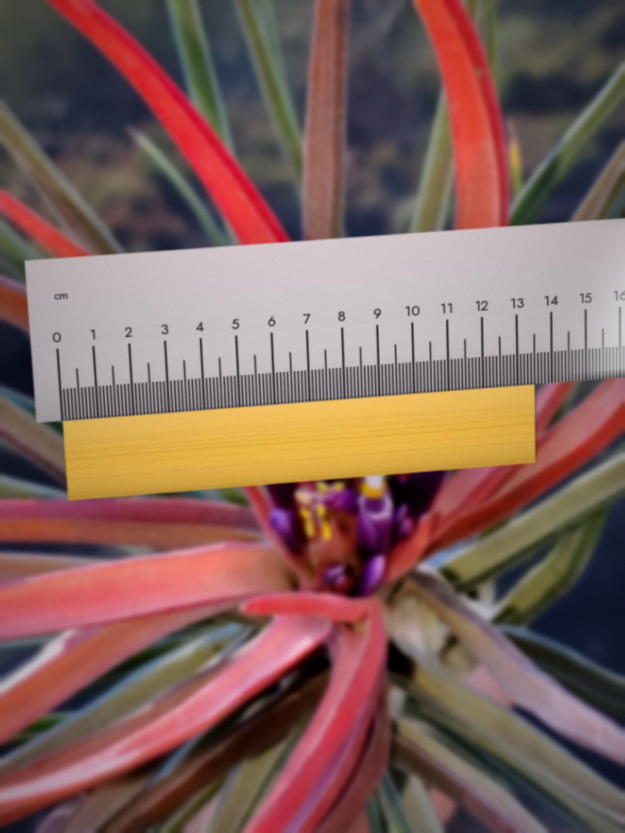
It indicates 13.5 cm
